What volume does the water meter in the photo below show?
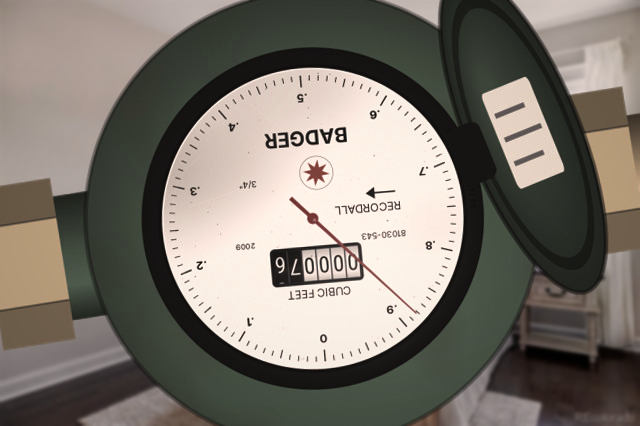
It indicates 75.88 ft³
